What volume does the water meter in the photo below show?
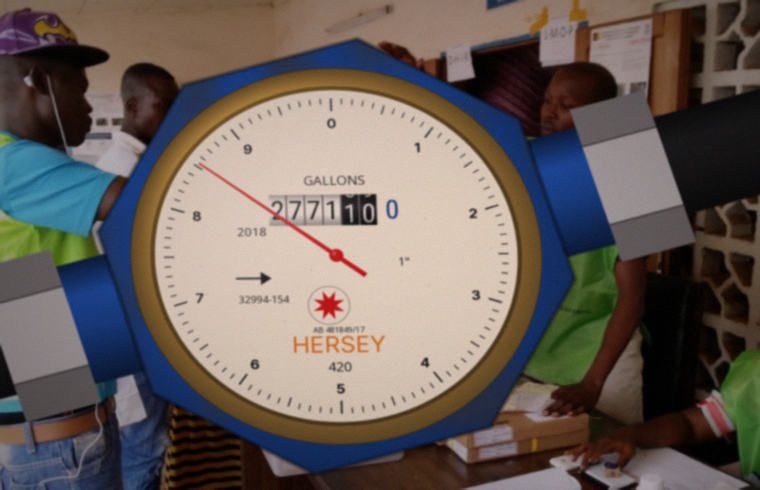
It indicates 2771098.5 gal
